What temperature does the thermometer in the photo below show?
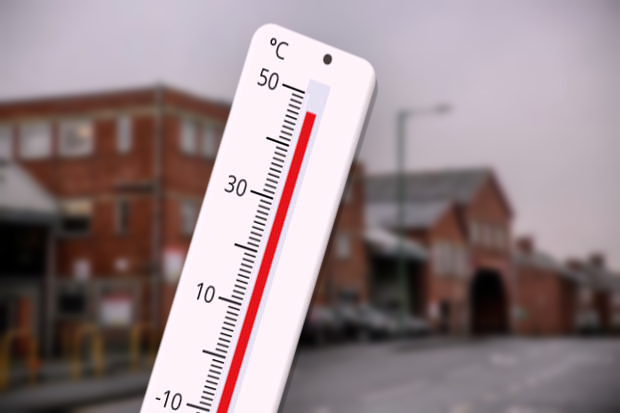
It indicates 47 °C
